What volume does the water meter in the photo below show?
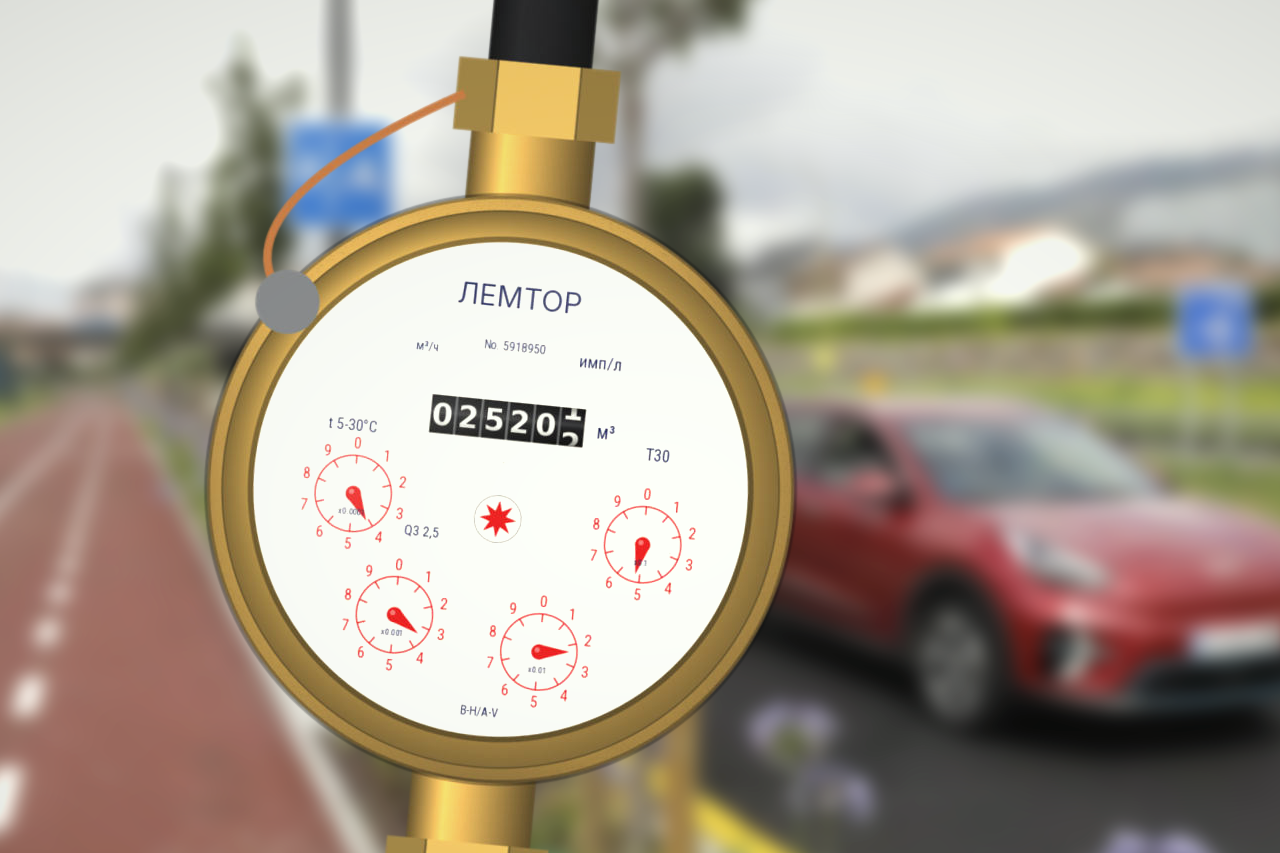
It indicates 25201.5234 m³
